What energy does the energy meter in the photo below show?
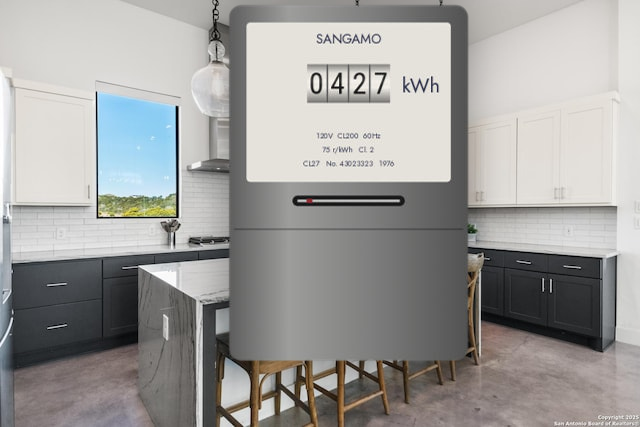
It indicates 427 kWh
